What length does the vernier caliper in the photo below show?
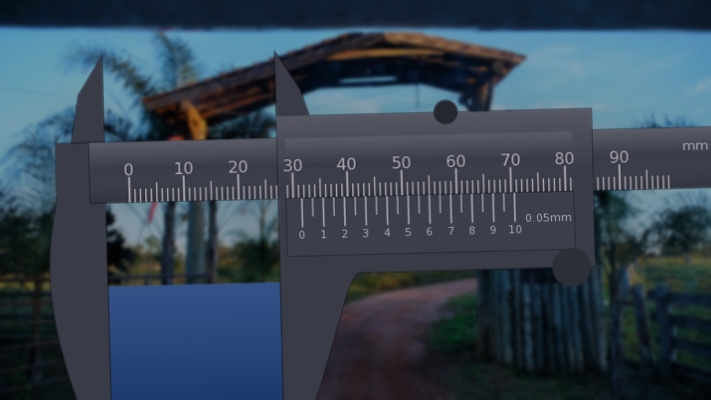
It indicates 31.6 mm
